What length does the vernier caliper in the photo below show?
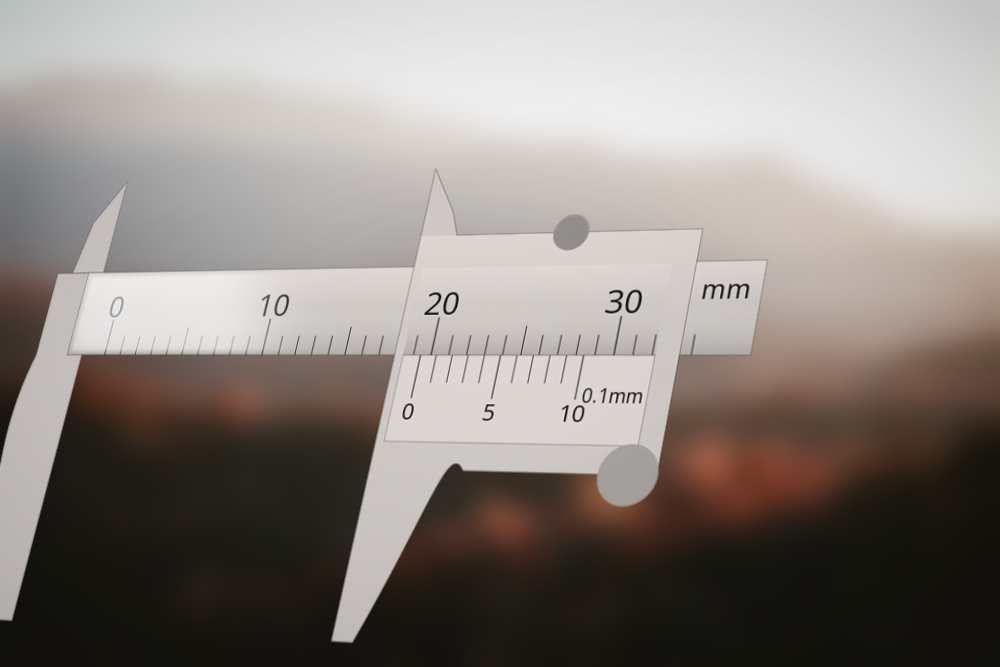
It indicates 19.4 mm
